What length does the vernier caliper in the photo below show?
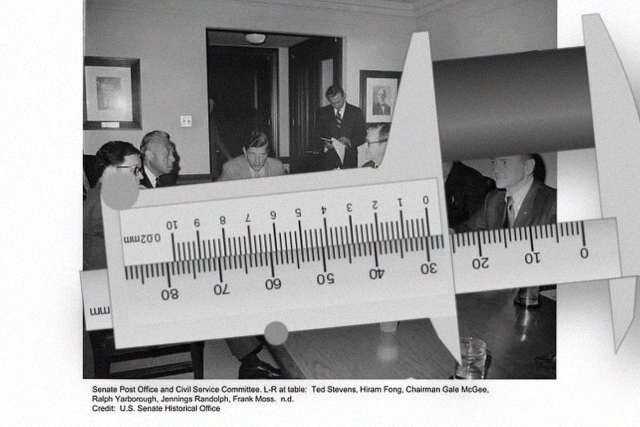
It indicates 29.5 mm
